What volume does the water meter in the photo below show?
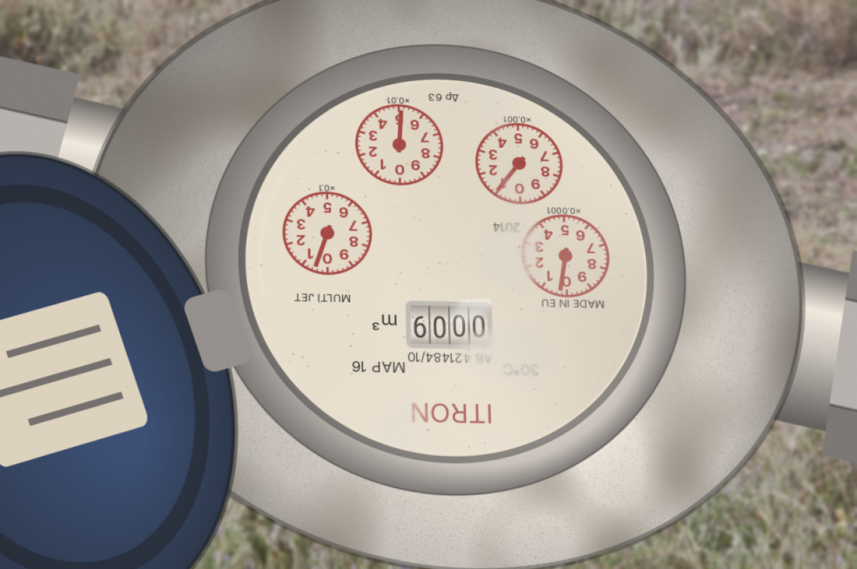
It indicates 9.0510 m³
